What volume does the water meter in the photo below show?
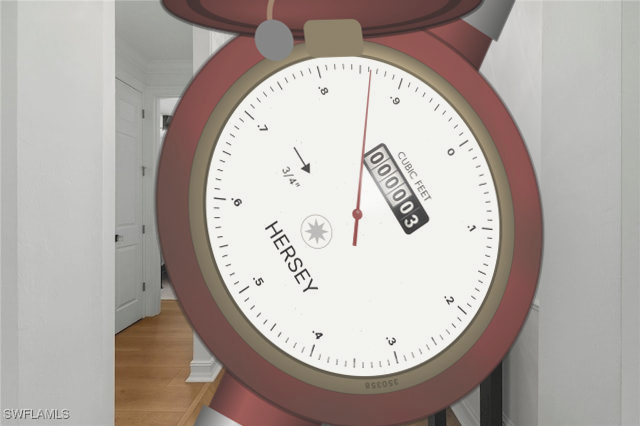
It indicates 2.86 ft³
